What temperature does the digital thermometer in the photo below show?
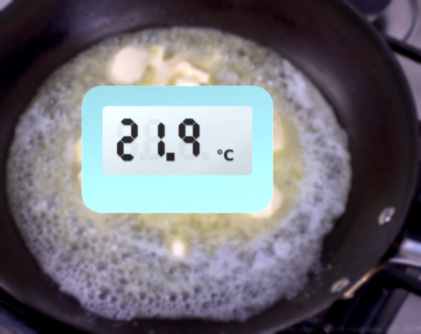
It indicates 21.9 °C
